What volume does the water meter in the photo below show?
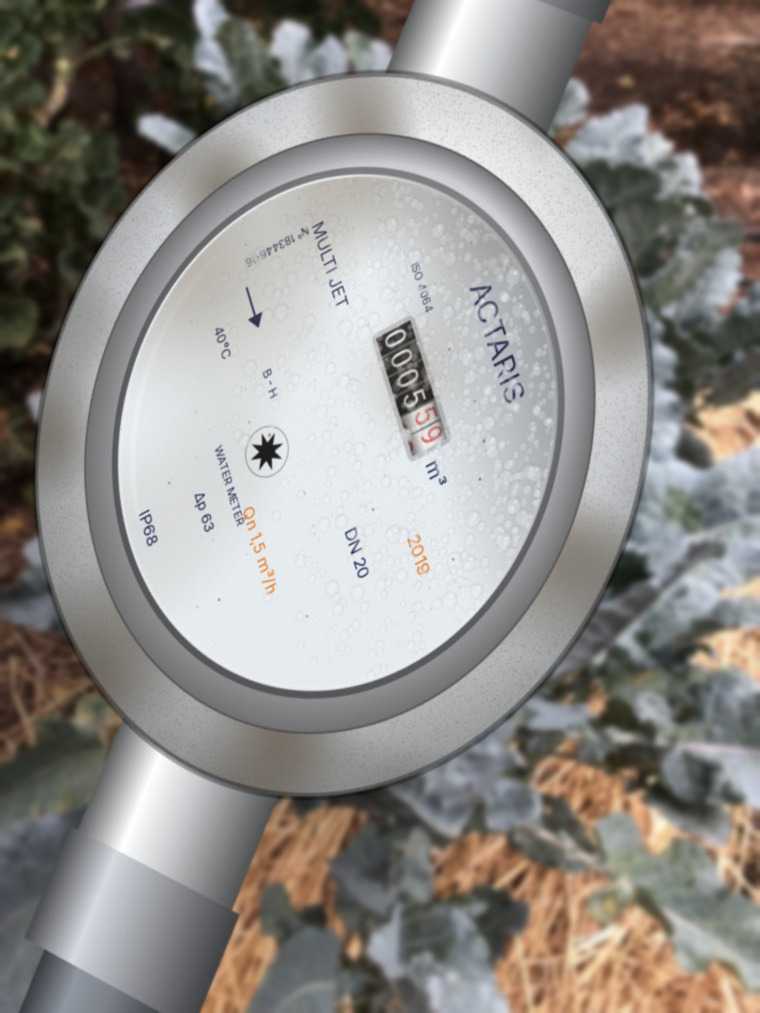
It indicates 5.59 m³
